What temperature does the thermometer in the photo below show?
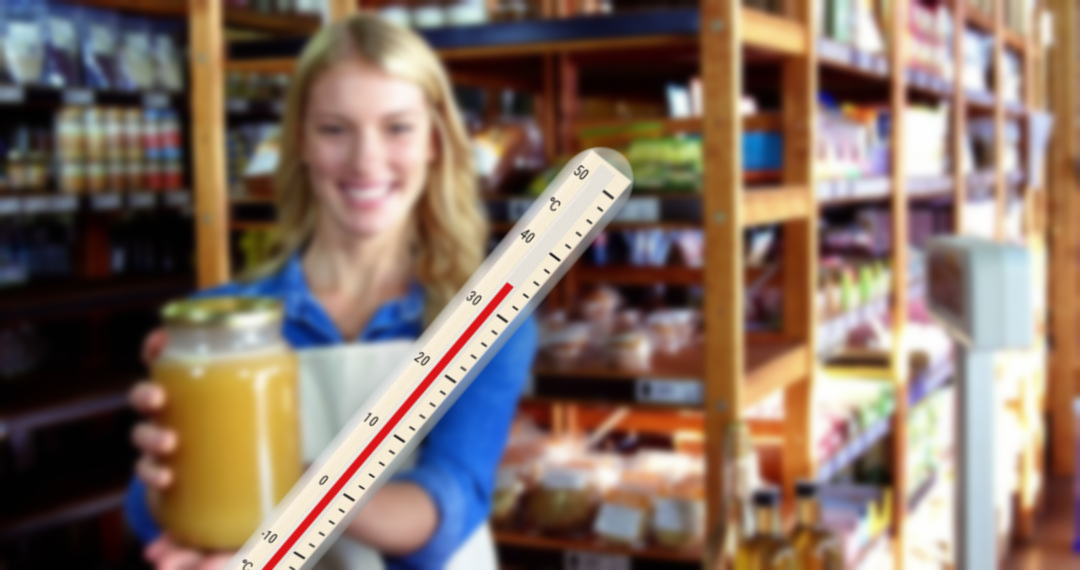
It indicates 34 °C
